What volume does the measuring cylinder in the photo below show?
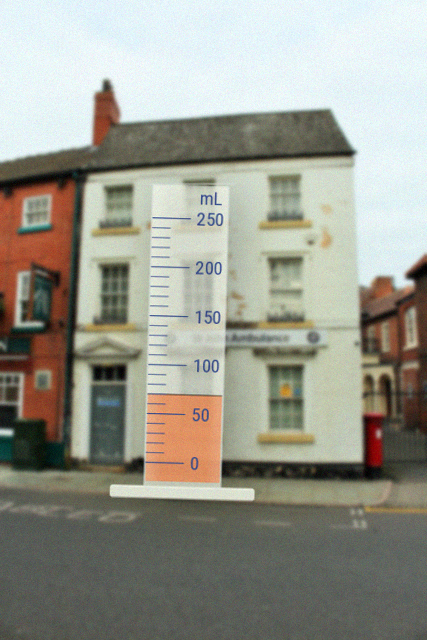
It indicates 70 mL
